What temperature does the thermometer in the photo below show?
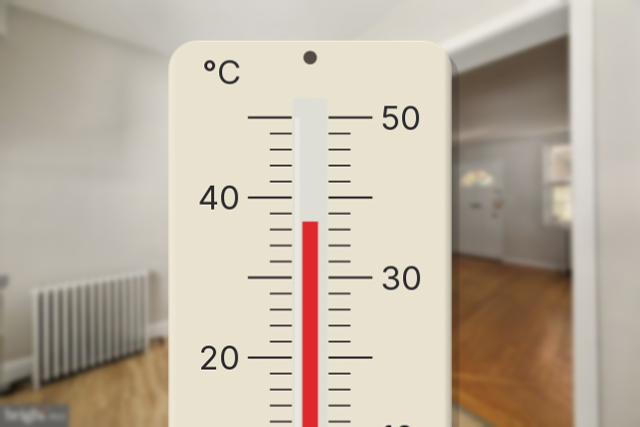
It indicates 37 °C
